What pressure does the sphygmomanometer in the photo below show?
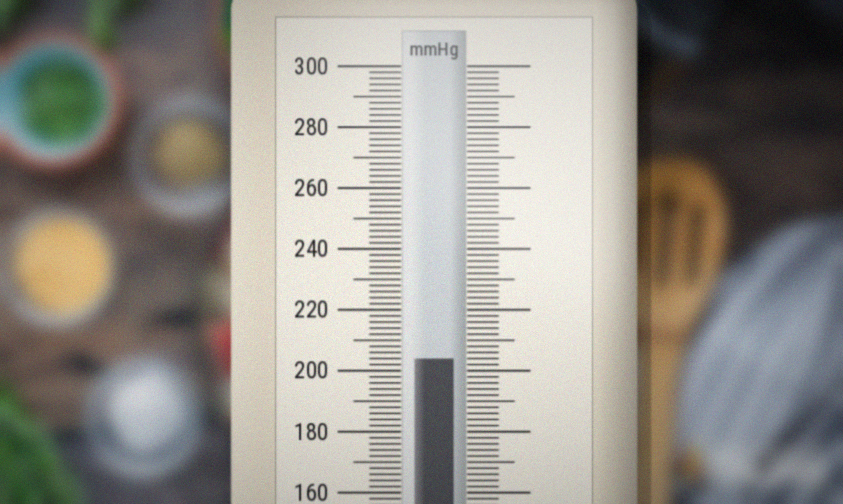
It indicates 204 mmHg
